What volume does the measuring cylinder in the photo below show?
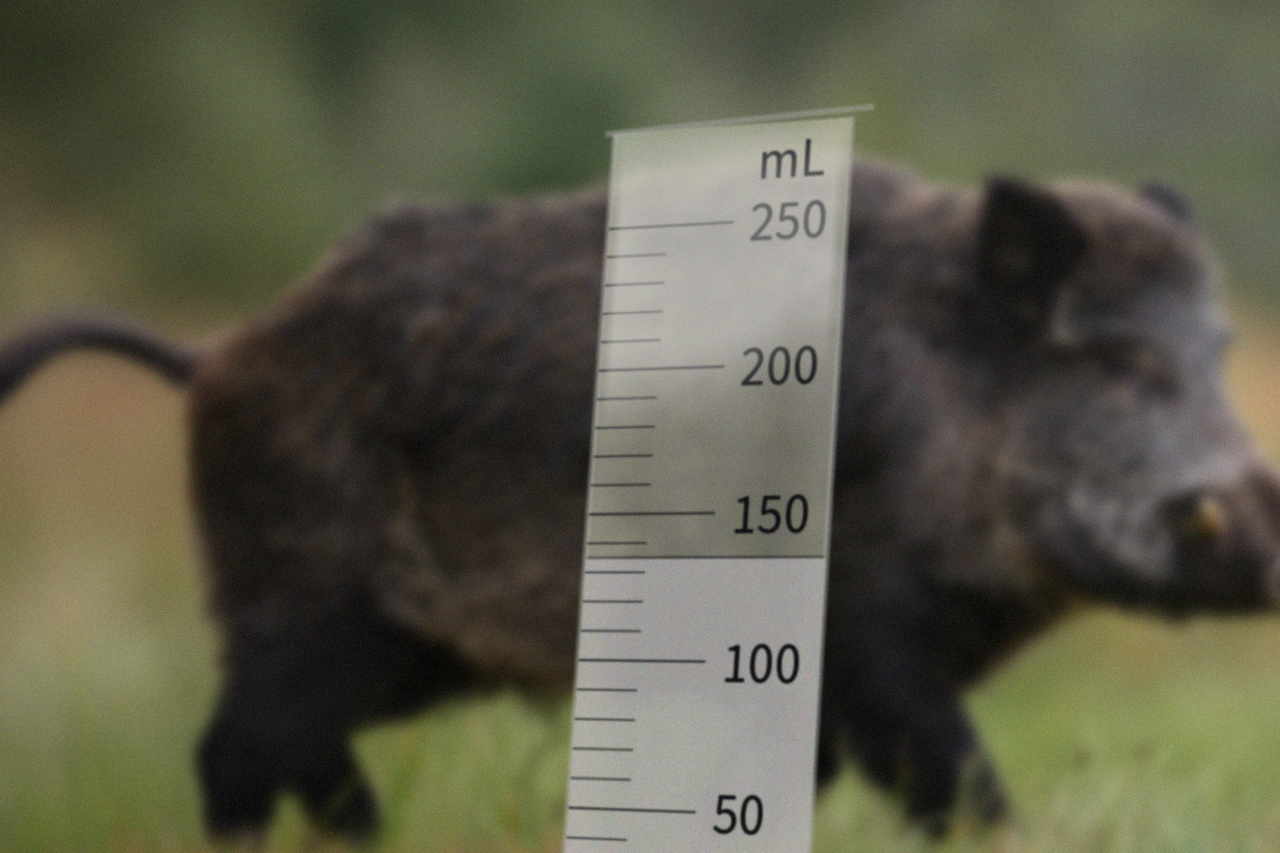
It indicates 135 mL
